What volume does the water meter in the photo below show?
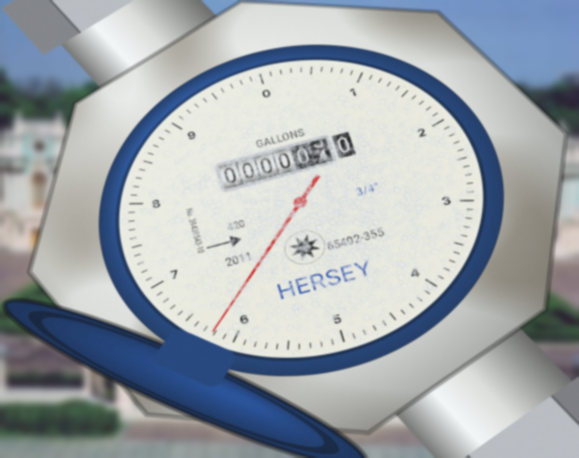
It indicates 36.2 gal
